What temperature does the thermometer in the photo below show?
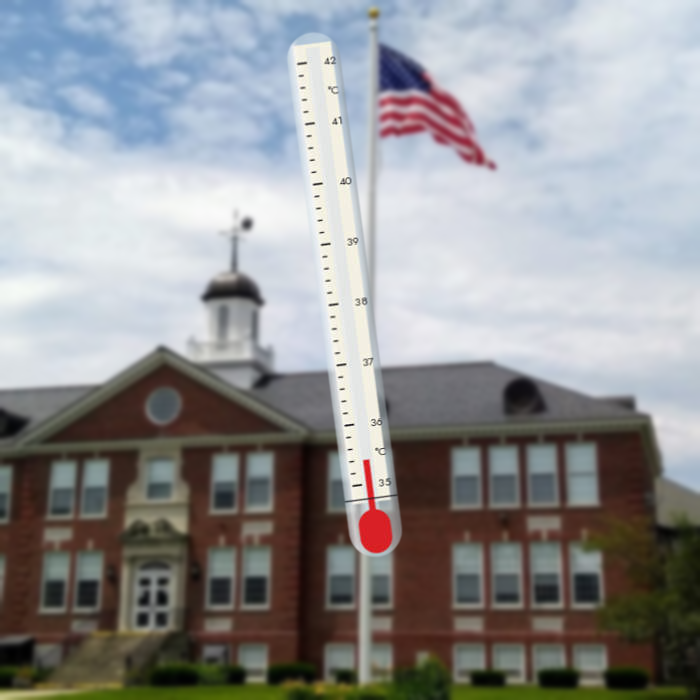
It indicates 35.4 °C
